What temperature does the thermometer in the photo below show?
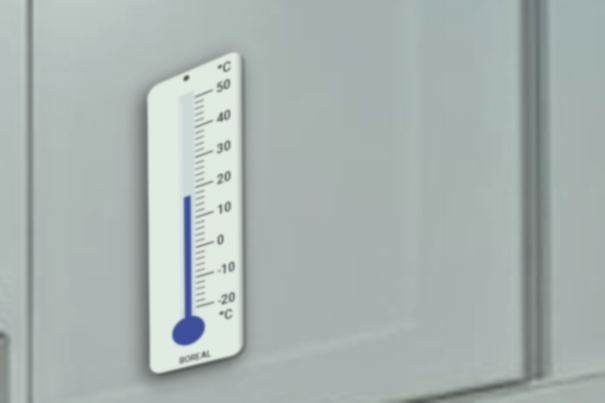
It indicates 18 °C
